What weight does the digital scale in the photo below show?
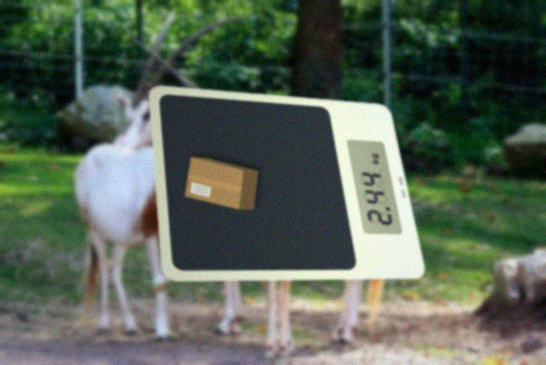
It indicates 2.44 kg
